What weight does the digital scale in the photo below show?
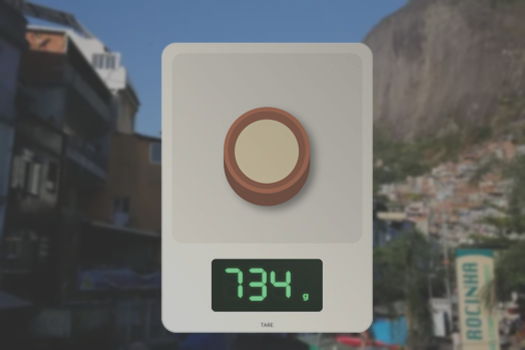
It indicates 734 g
